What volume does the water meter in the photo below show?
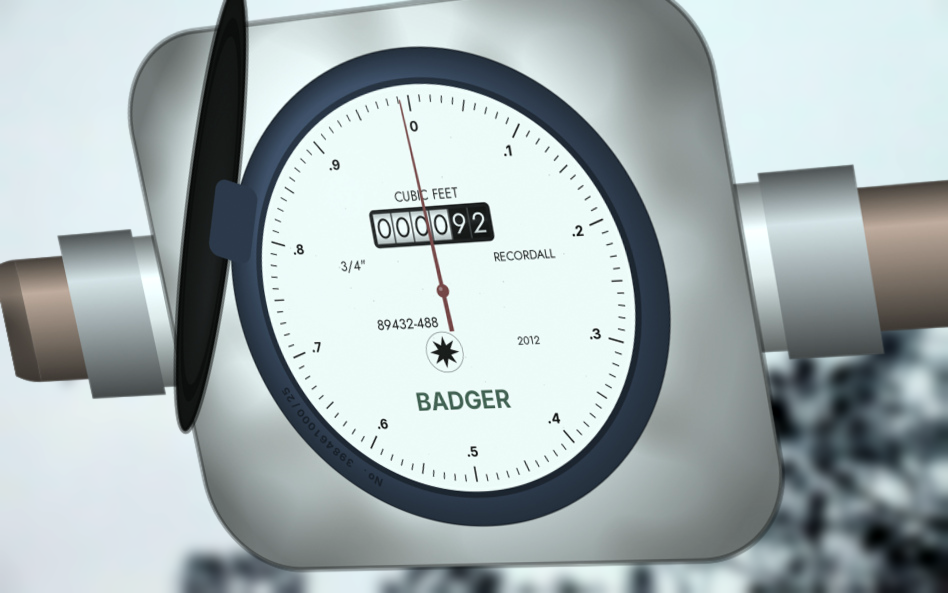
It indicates 91.99 ft³
